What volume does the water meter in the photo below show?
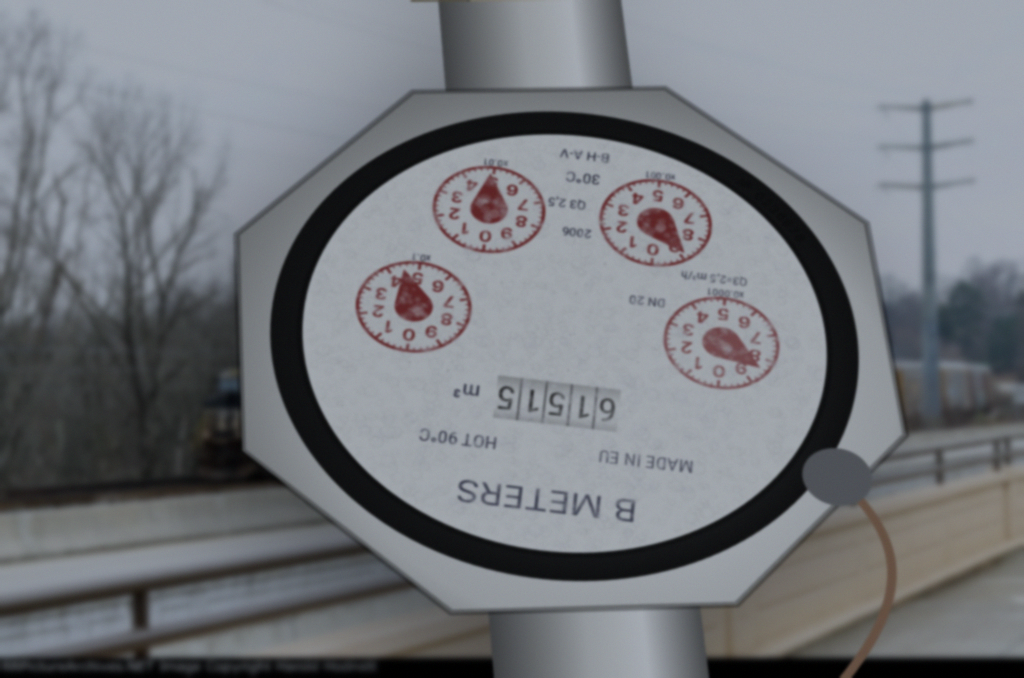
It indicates 61515.4488 m³
